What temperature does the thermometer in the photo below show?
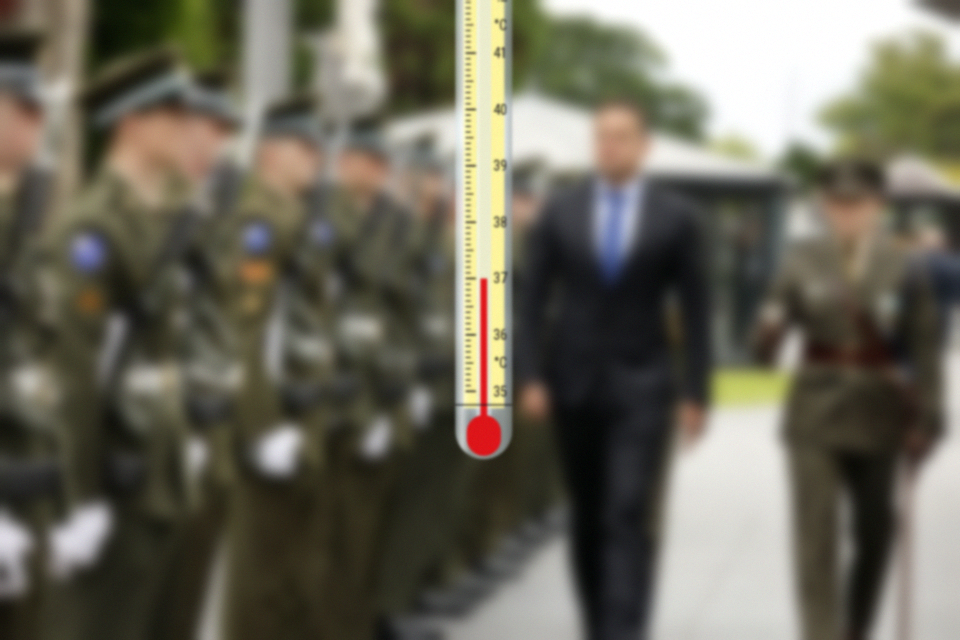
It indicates 37 °C
